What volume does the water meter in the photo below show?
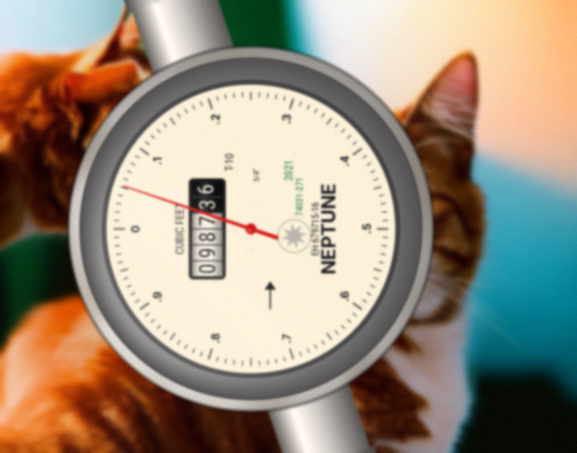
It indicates 98736.05 ft³
